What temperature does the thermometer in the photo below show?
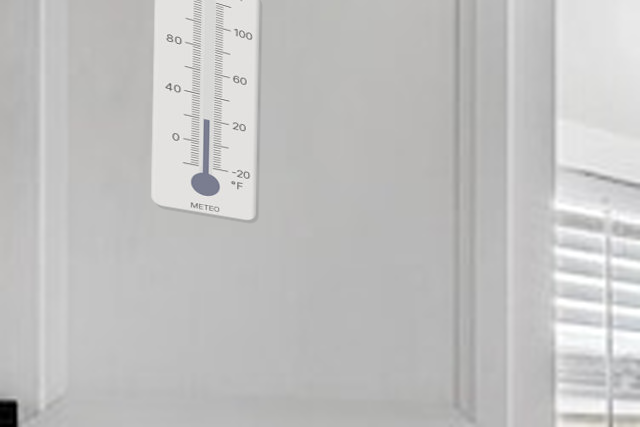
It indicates 20 °F
